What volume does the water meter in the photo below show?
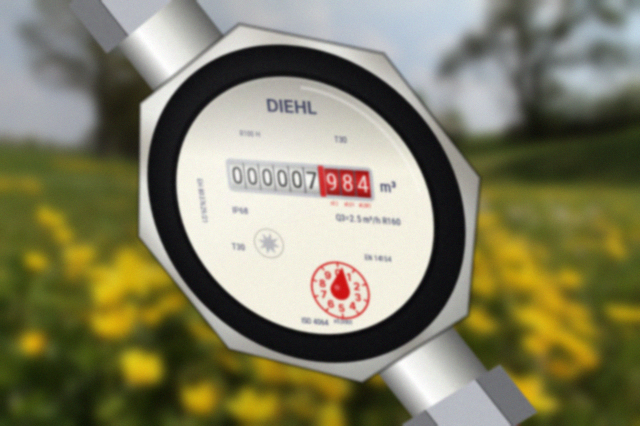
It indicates 7.9840 m³
